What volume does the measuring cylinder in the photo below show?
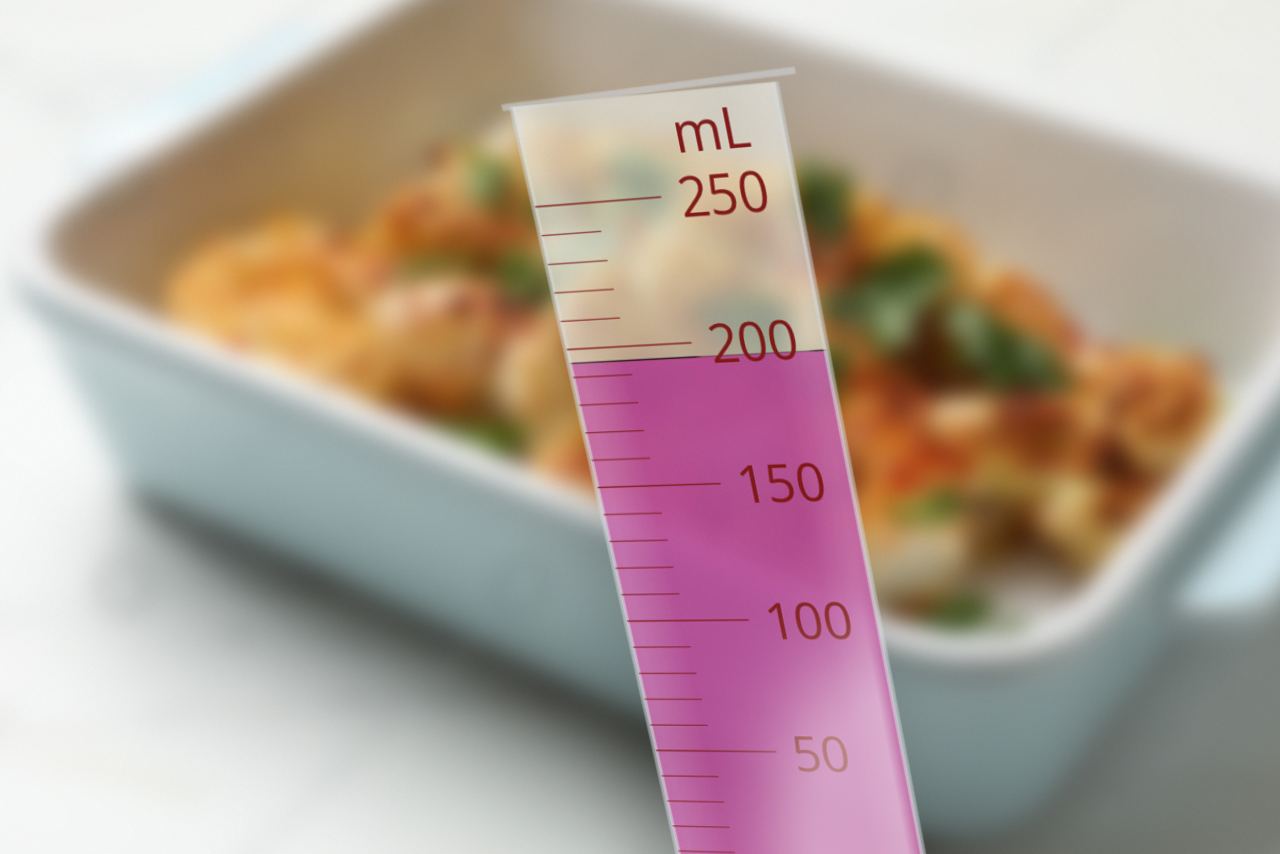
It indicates 195 mL
